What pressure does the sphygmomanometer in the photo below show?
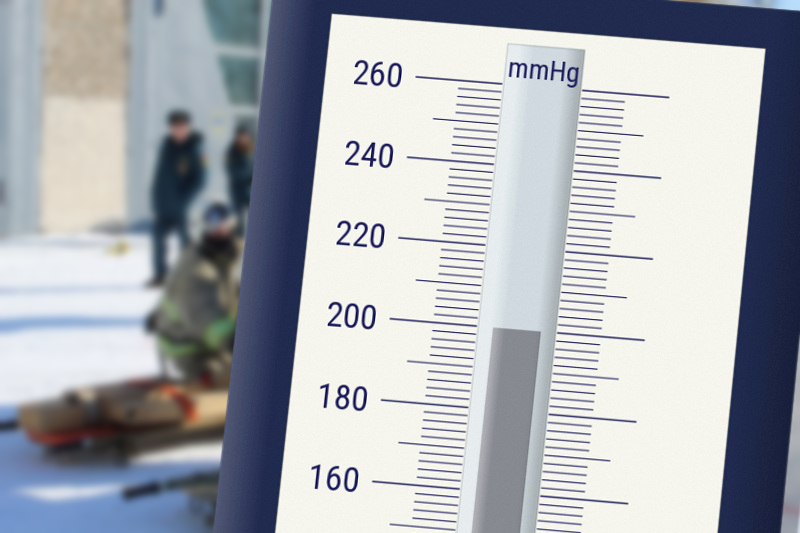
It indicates 200 mmHg
